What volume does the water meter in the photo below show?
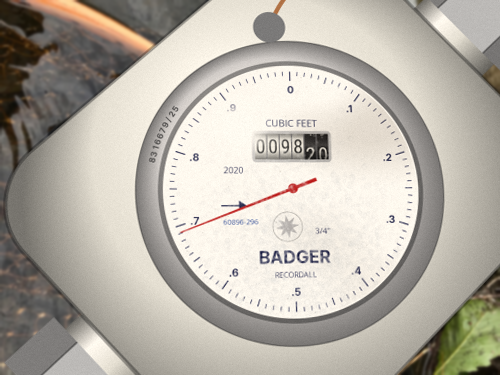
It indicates 9819.69 ft³
